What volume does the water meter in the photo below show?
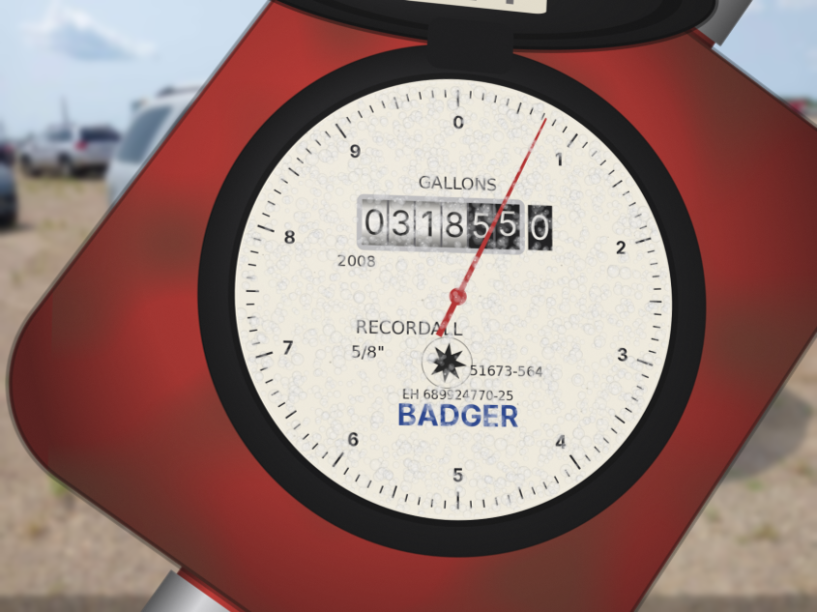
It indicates 318550.7 gal
